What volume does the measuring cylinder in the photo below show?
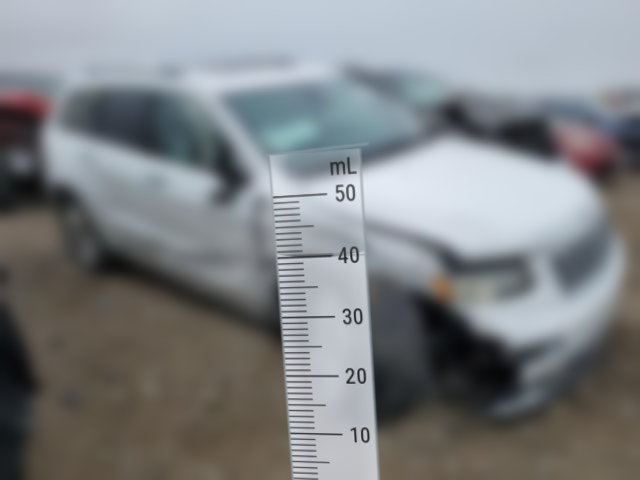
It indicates 40 mL
